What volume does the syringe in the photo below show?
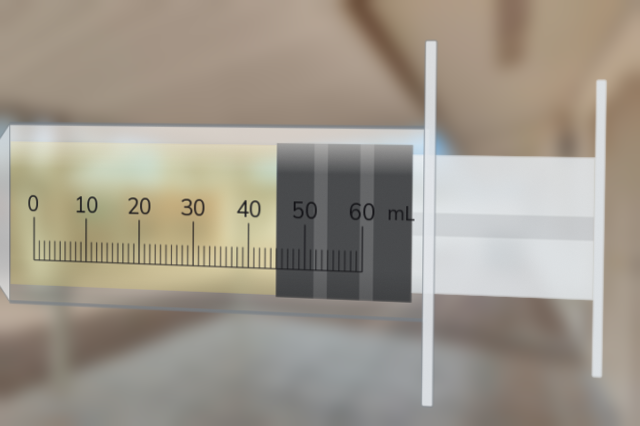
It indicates 45 mL
